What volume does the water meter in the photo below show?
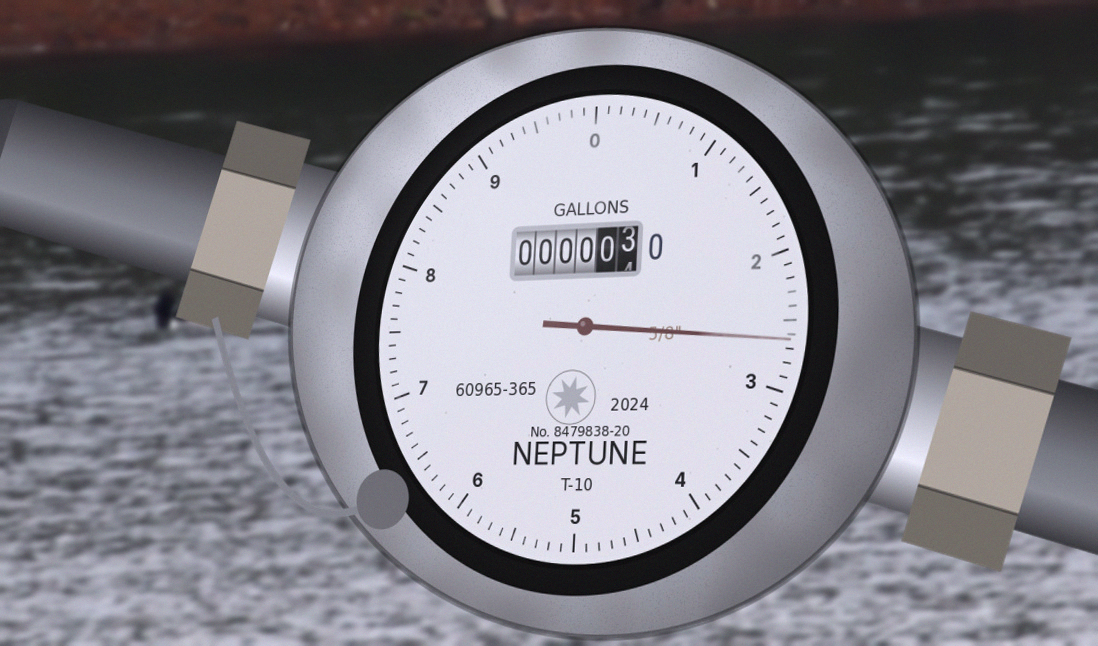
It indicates 32.6 gal
